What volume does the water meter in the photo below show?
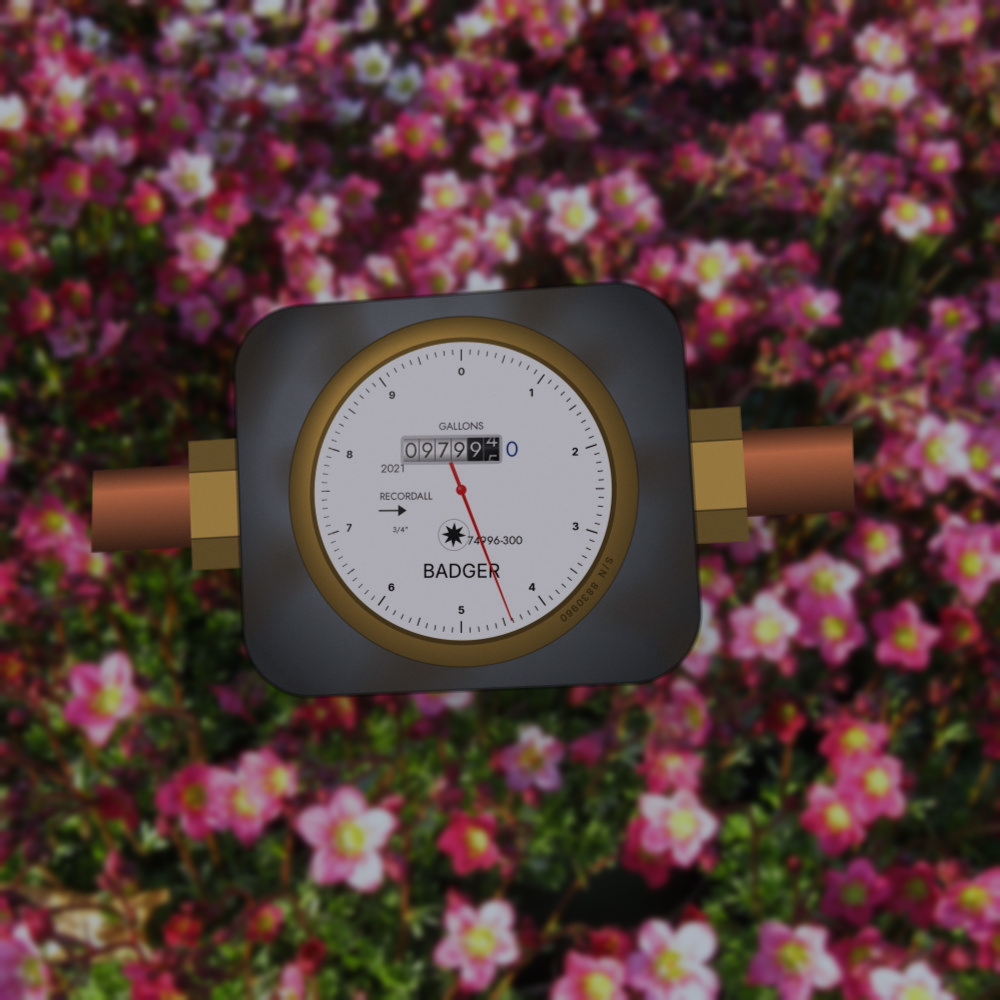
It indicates 979944.4 gal
